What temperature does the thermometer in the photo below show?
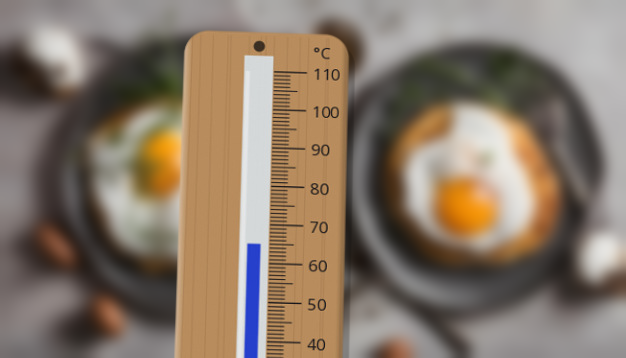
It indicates 65 °C
